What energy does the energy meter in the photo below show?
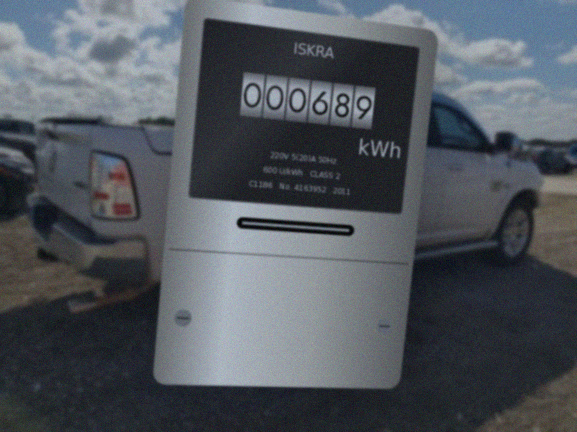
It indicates 689 kWh
